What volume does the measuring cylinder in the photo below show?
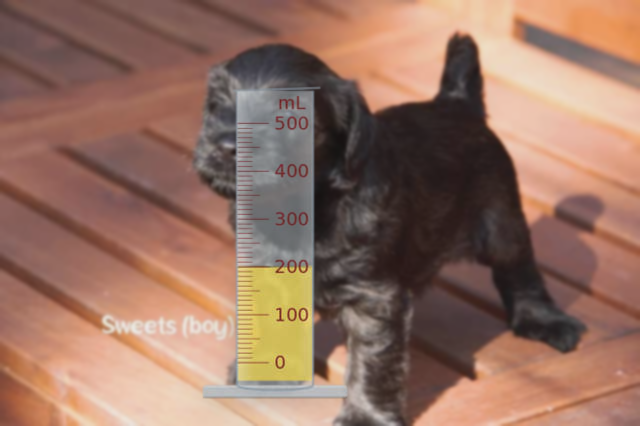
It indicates 200 mL
